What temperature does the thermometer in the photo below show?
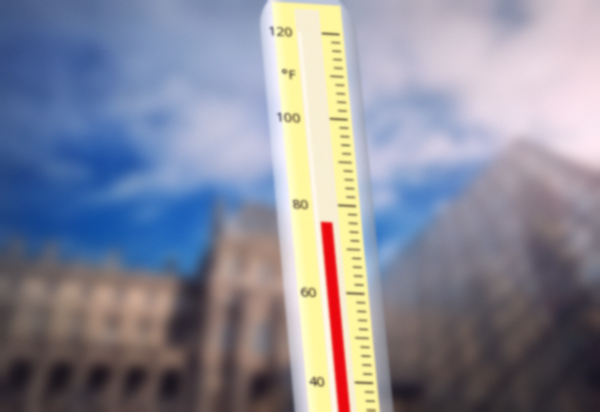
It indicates 76 °F
